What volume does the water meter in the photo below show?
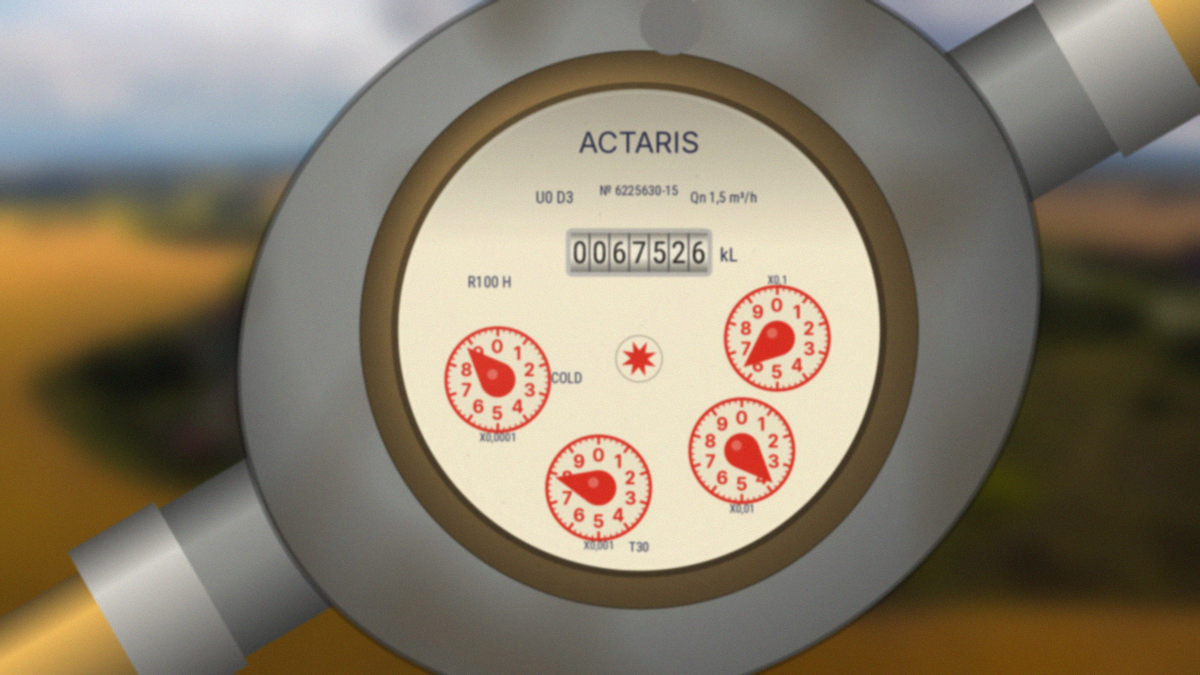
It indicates 67526.6378 kL
